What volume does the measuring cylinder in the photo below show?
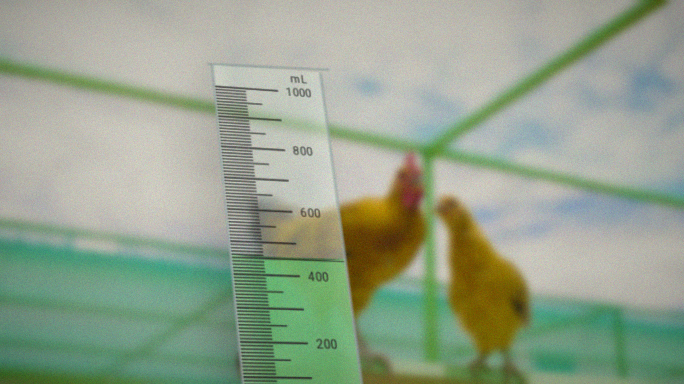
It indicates 450 mL
